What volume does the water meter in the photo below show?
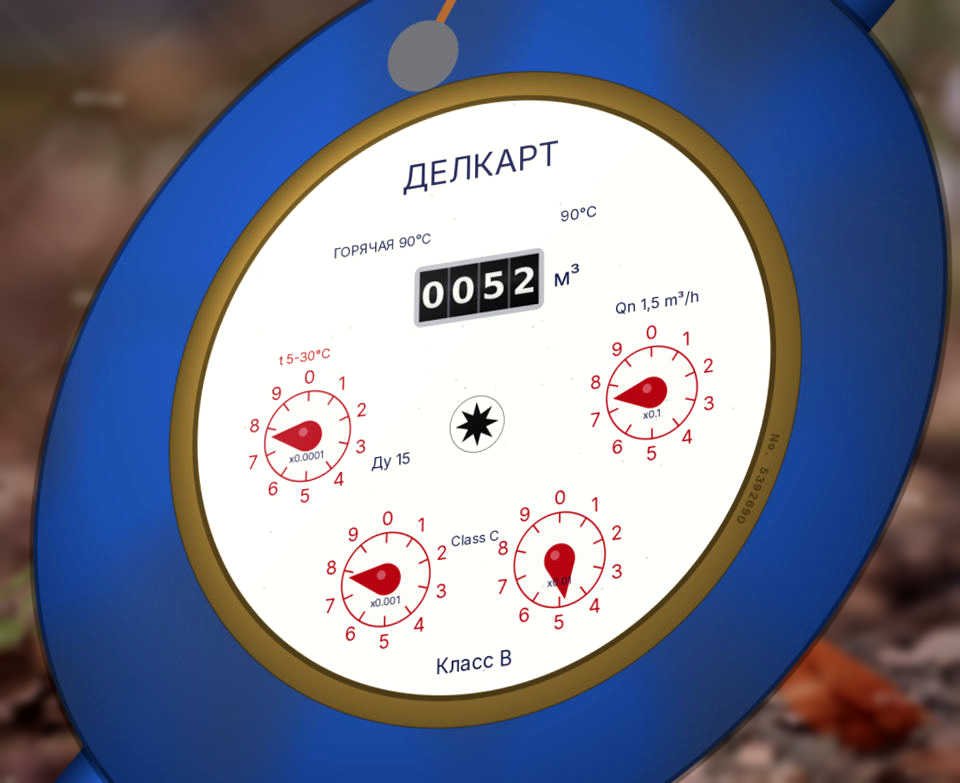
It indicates 52.7477 m³
